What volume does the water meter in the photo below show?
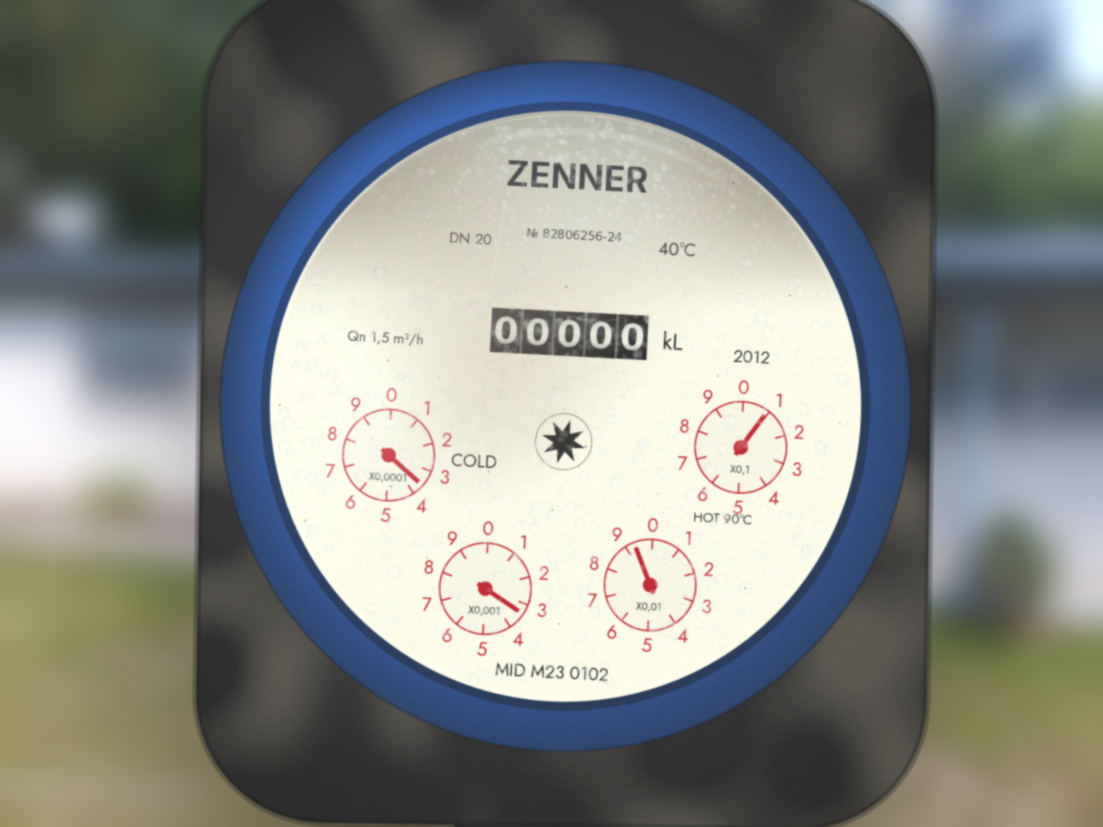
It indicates 0.0933 kL
